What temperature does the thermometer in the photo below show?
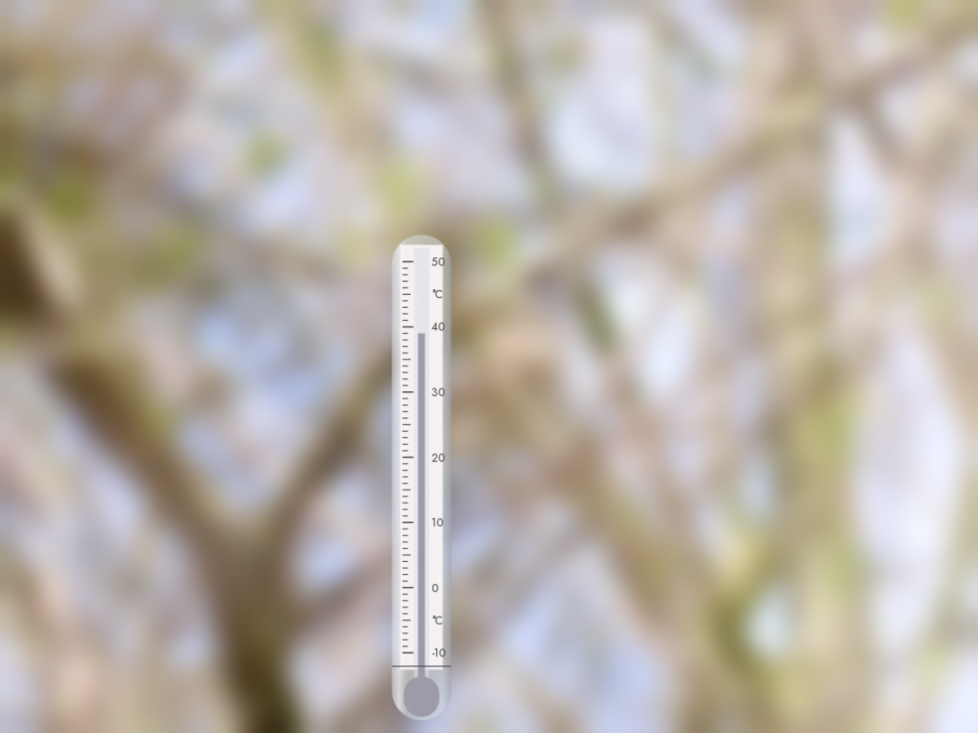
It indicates 39 °C
